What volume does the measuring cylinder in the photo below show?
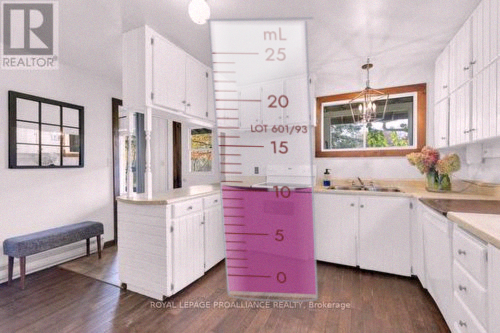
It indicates 10 mL
